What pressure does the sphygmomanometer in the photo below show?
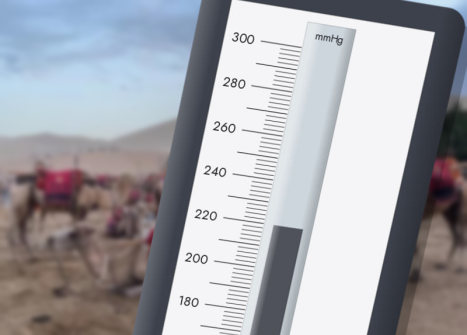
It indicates 220 mmHg
